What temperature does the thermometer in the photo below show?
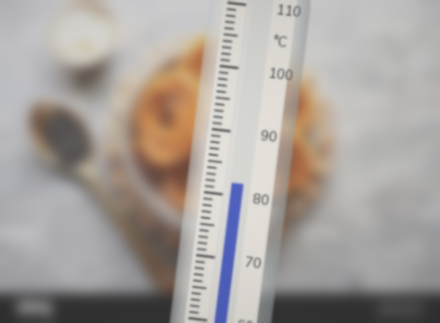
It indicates 82 °C
